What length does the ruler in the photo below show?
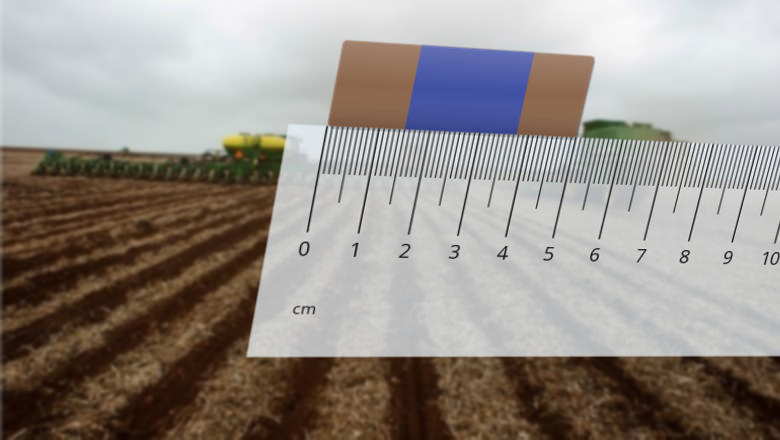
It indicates 5 cm
